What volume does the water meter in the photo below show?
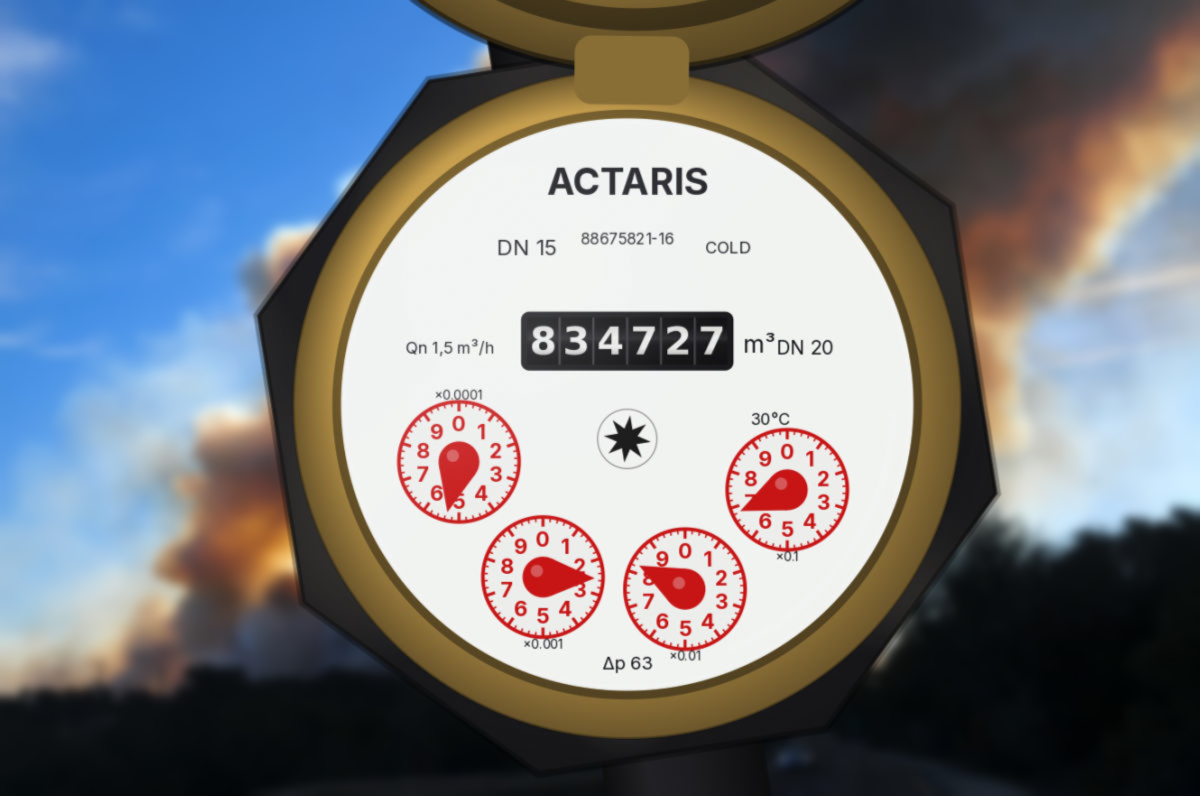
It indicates 834727.6825 m³
